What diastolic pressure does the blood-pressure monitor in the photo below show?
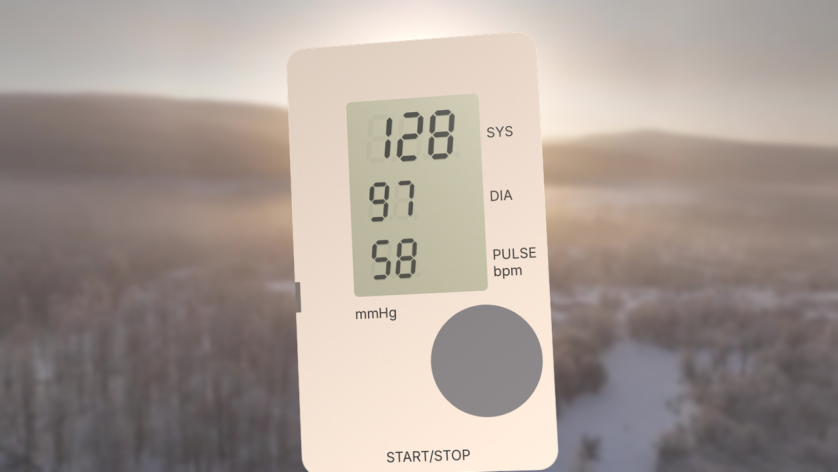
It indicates 97 mmHg
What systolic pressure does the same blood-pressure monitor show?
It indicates 128 mmHg
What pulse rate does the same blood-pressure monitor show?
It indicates 58 bpm
